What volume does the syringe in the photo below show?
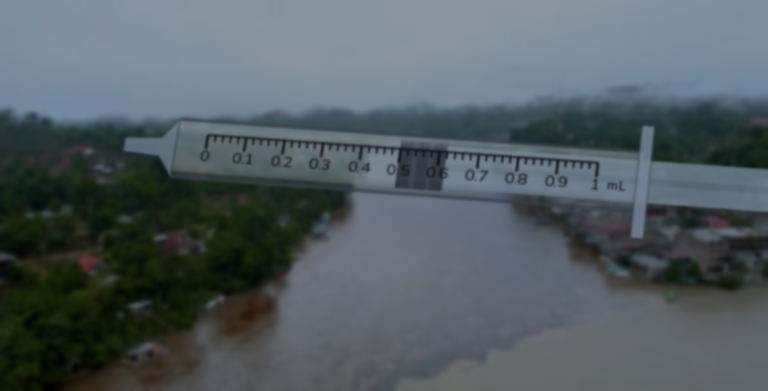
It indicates 0.5 mL
